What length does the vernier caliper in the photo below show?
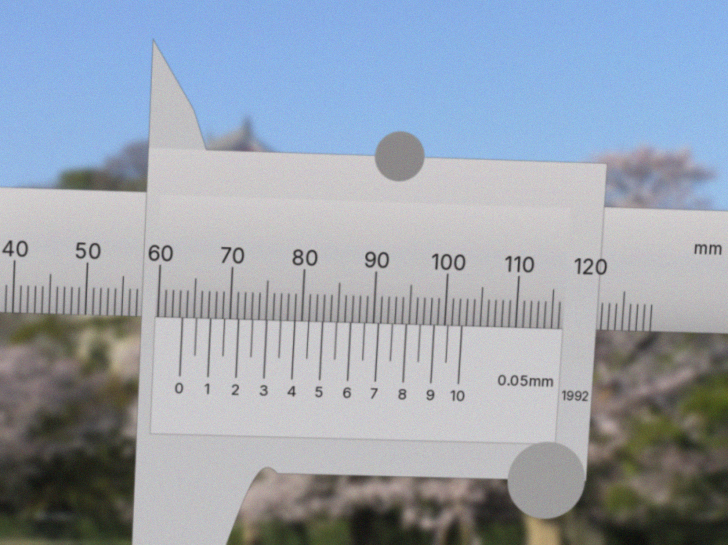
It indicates 63.4 mm
